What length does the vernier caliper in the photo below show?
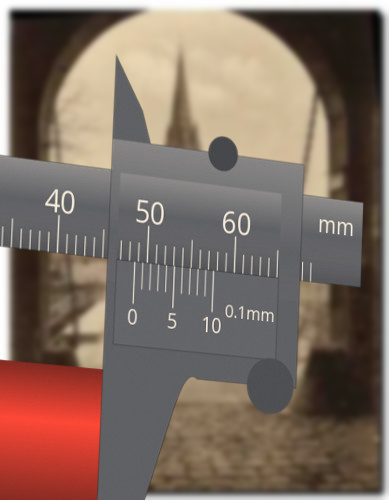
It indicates 48.6 mm
